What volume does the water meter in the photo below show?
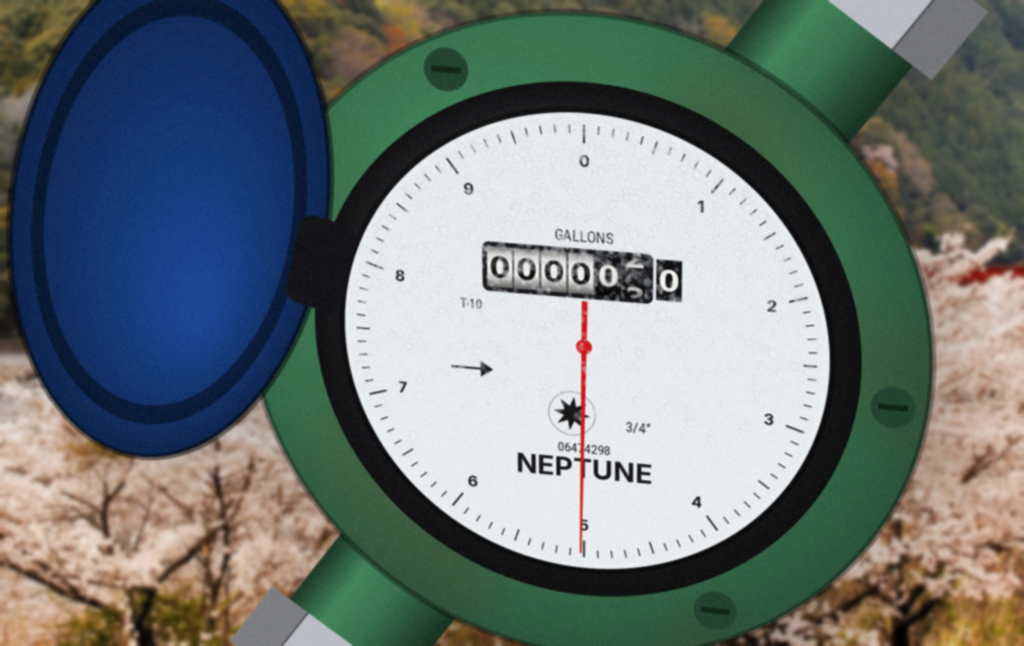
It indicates 25.0 gal
